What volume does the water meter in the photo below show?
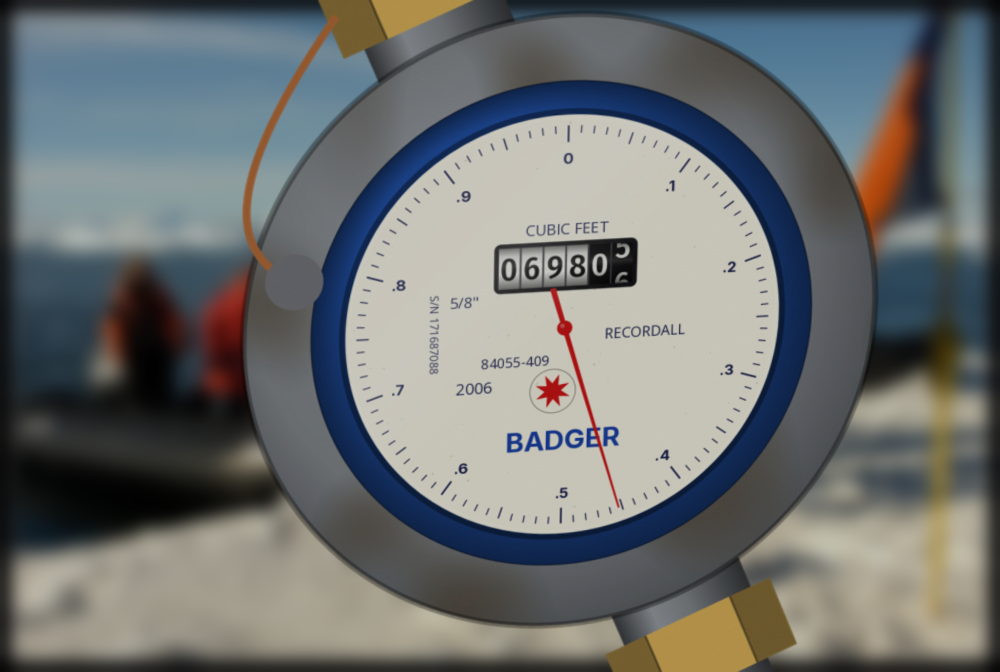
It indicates 69805.45 ft³
